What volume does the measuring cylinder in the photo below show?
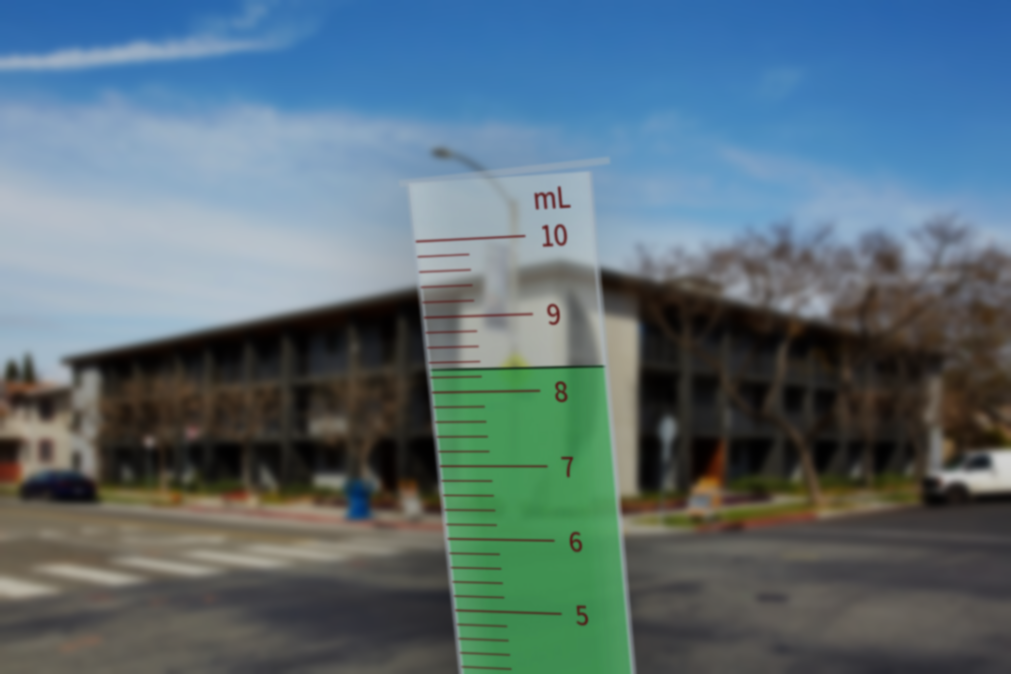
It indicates 8.3 mL
